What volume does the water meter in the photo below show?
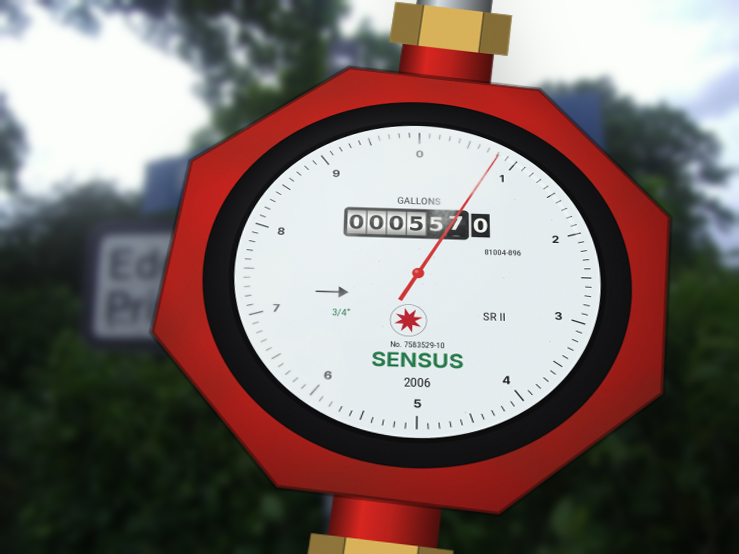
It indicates 5570.8 gal
